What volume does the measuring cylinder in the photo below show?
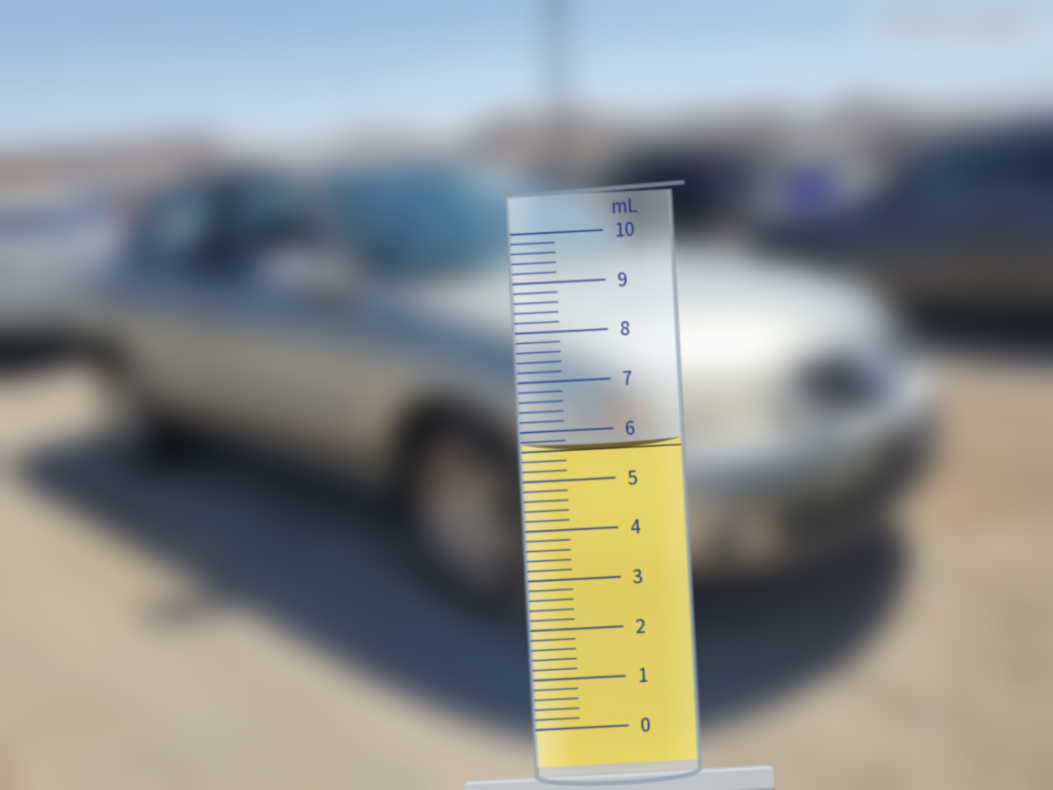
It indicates 5.6 mL
